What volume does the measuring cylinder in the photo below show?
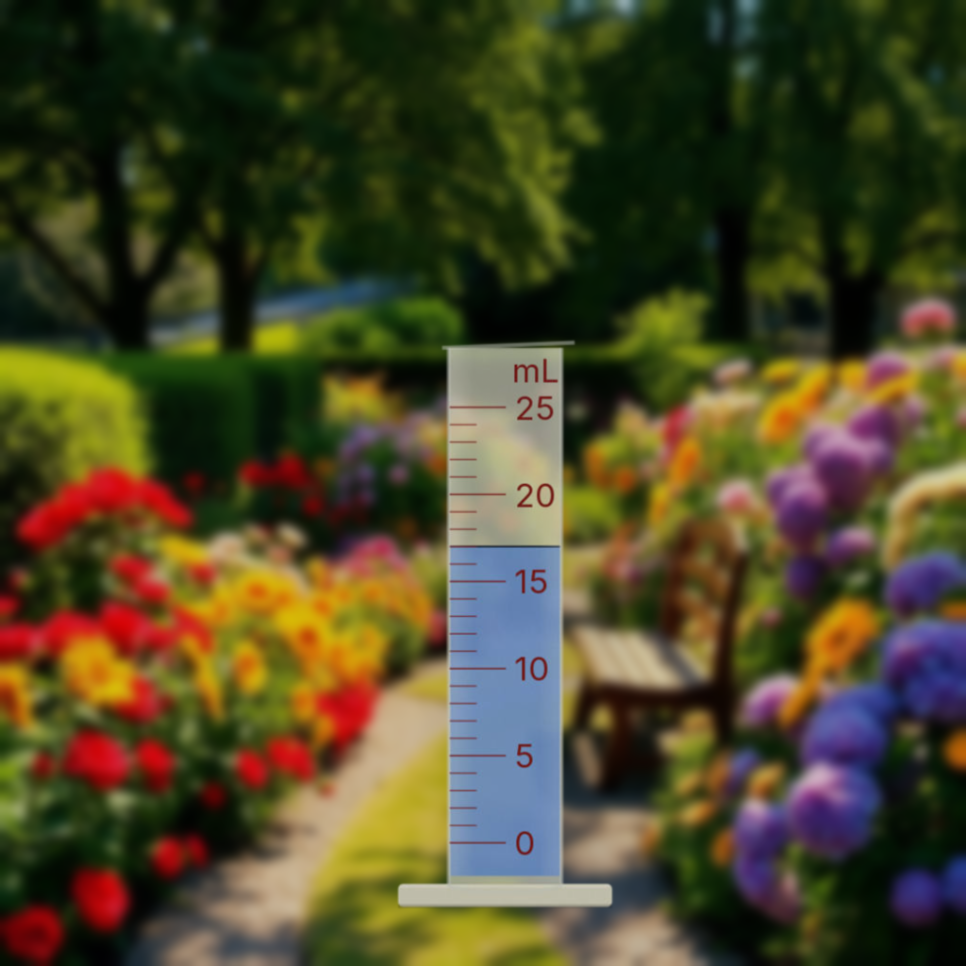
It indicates 17 mL
